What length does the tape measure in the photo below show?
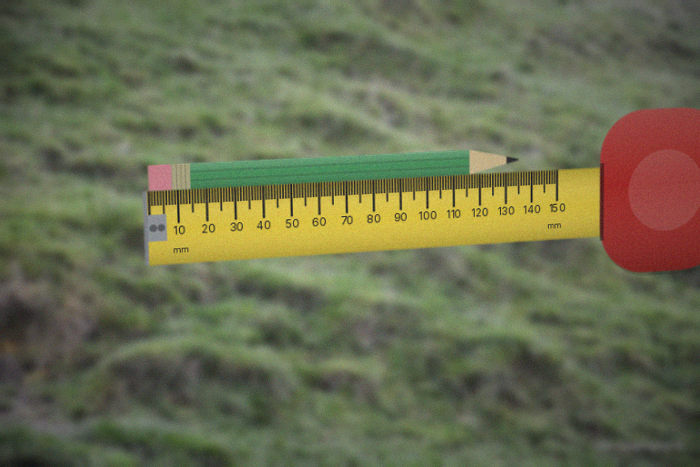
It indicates 135 mm
